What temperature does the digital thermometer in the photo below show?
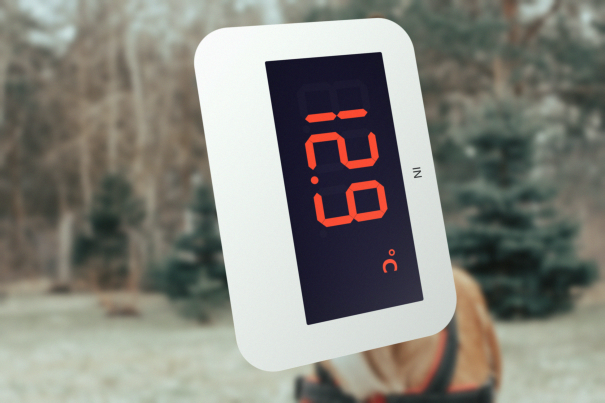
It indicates 12.9 °C
